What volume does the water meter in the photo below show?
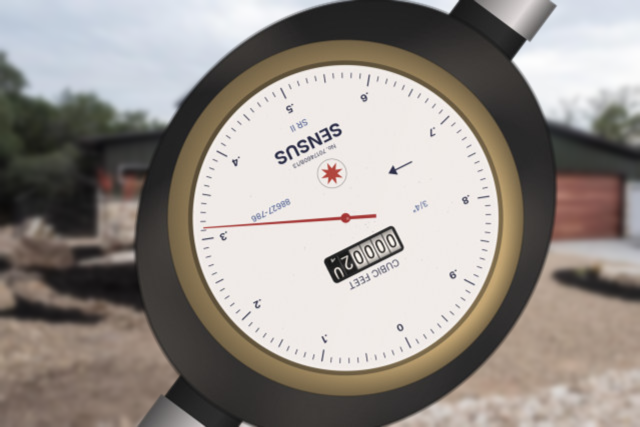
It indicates 20.31 ft³
